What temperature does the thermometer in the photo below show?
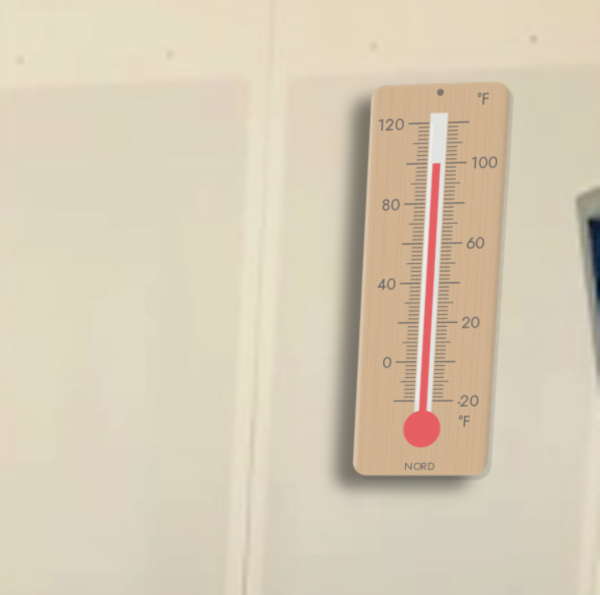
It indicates 100 °F
